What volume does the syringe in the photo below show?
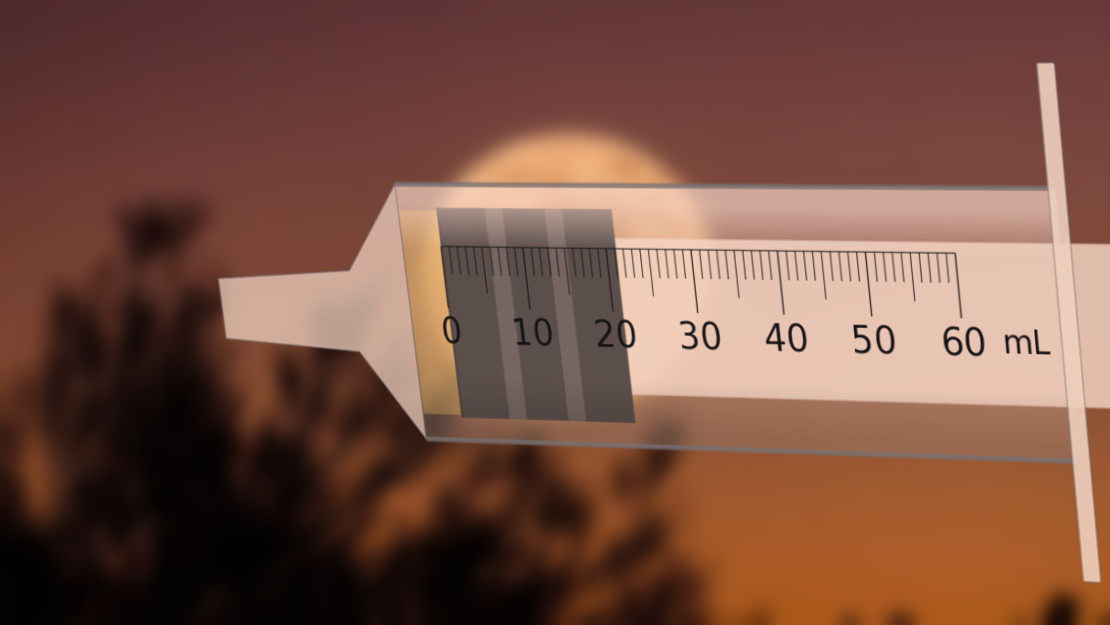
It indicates 0 mL
